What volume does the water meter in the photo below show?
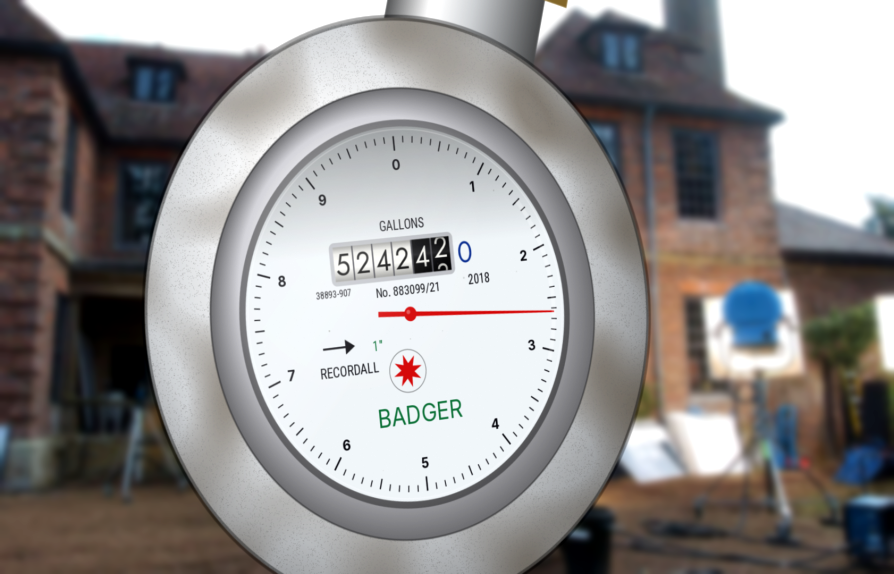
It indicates 5242422.6 gal
